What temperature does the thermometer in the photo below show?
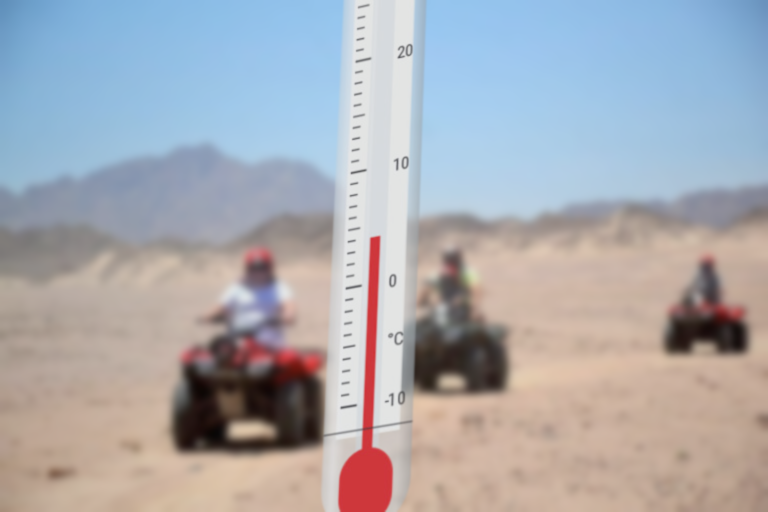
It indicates 4 °C
